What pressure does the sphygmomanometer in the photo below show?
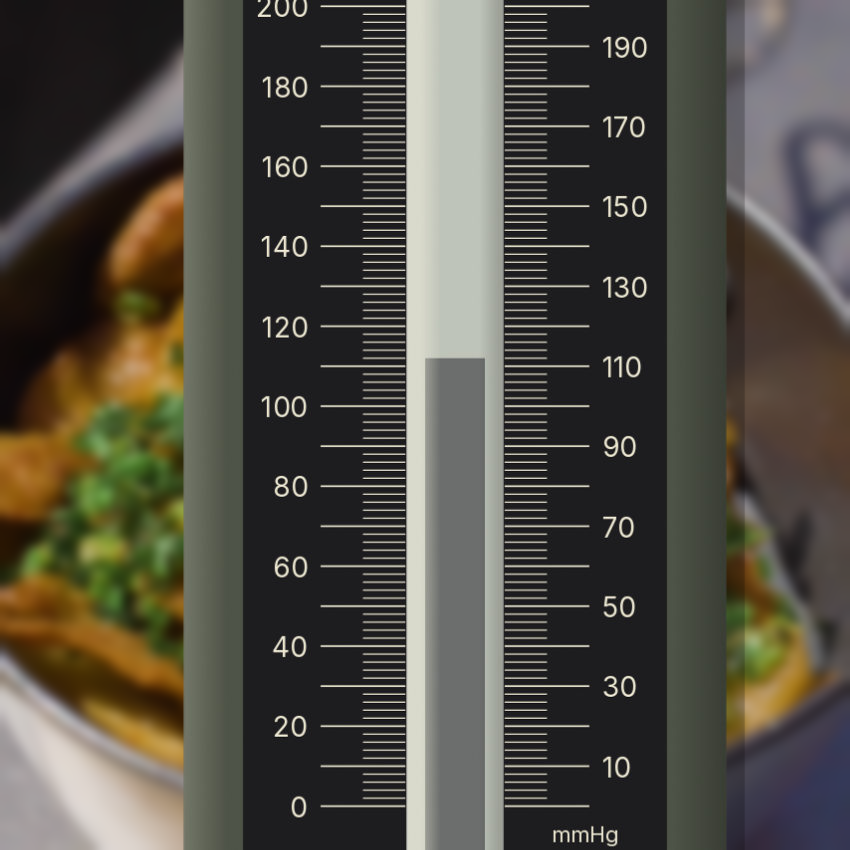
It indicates 112 mmHg
